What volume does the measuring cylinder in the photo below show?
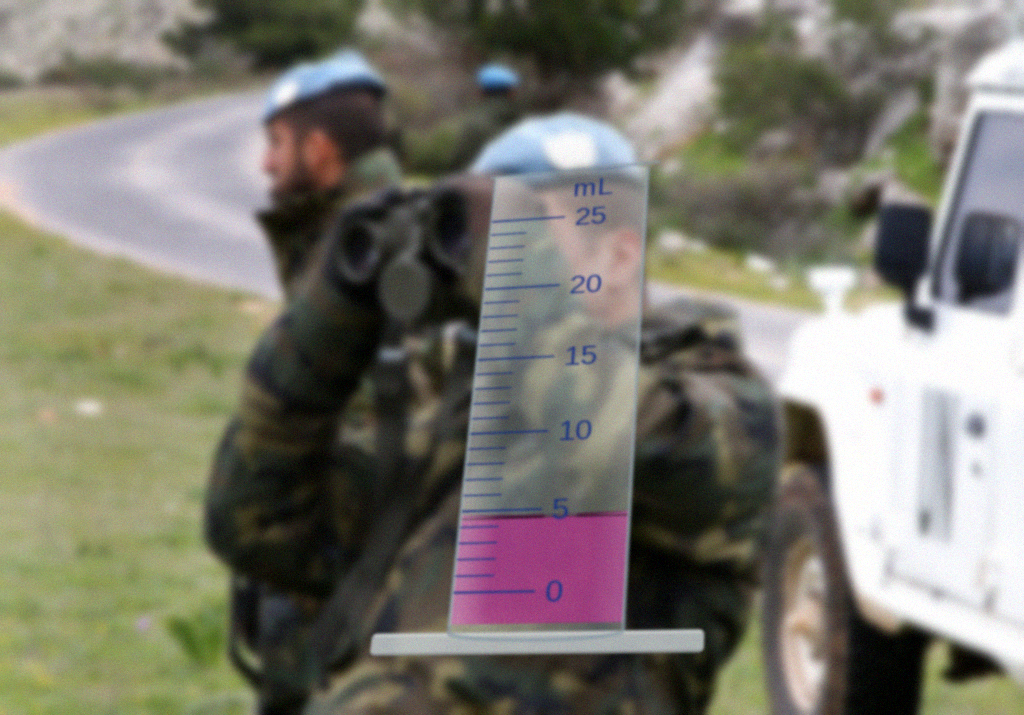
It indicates 4.5 mL
